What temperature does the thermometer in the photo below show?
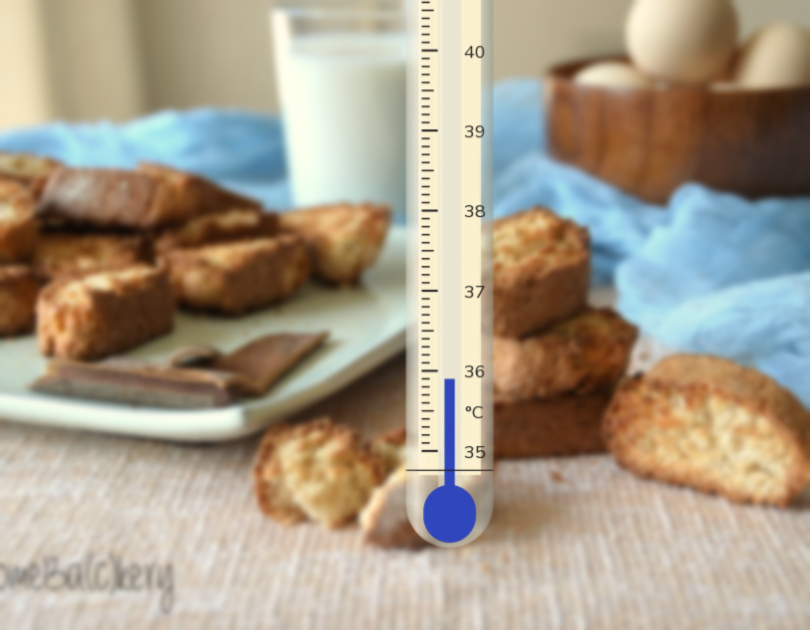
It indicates 35.9 °C
